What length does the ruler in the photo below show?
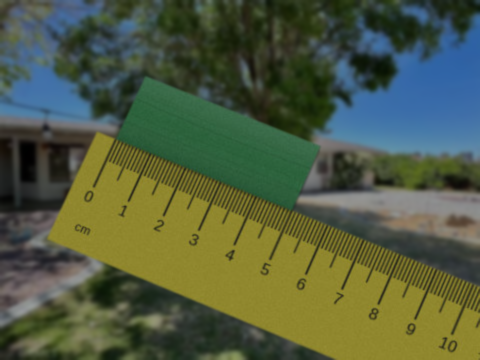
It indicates 5 cm
